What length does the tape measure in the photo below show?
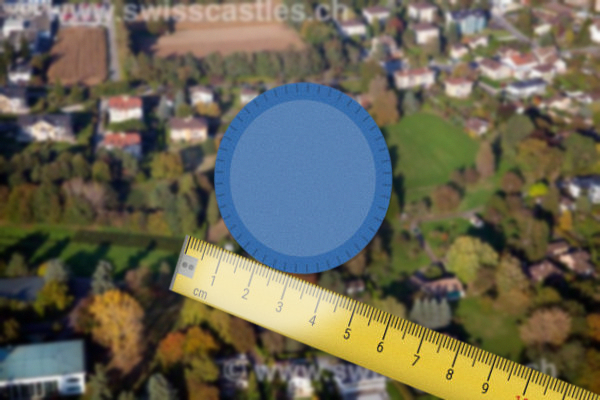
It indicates 5 cm
